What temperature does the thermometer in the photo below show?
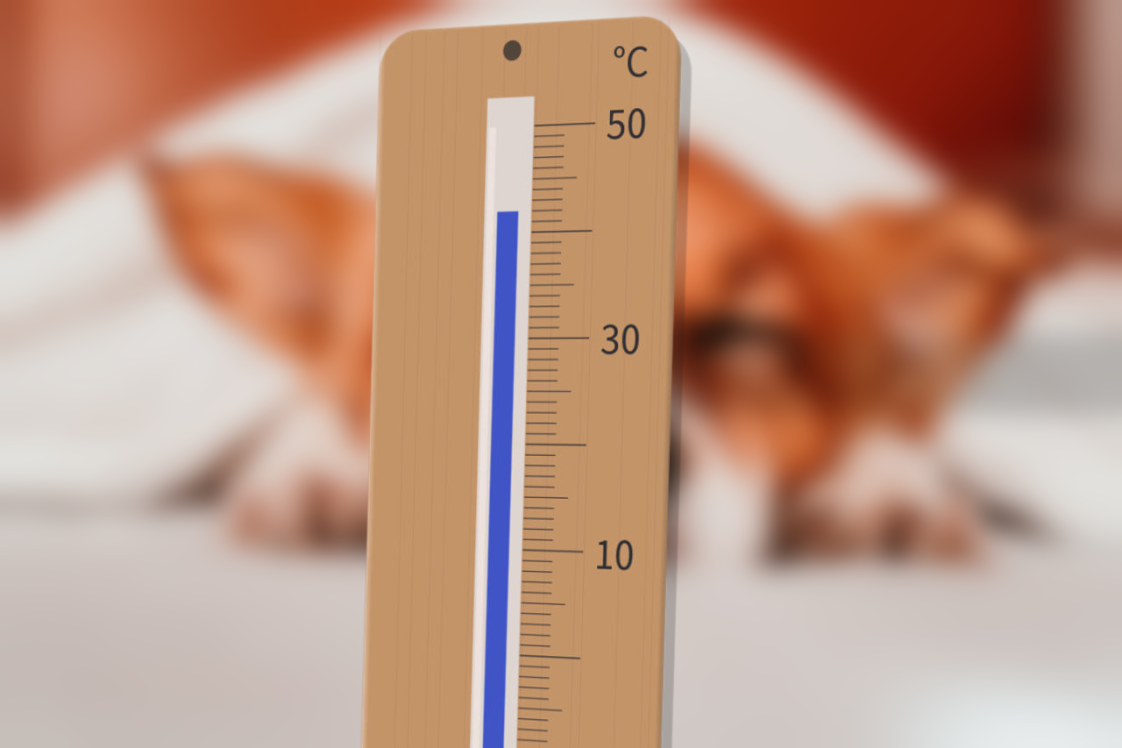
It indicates 42 °C
